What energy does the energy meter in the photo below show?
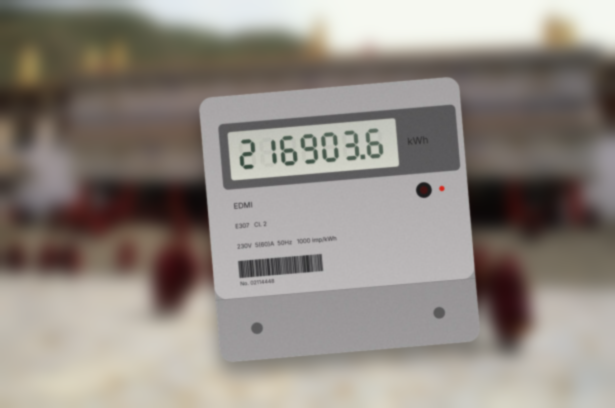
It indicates 216903.6 kWh
